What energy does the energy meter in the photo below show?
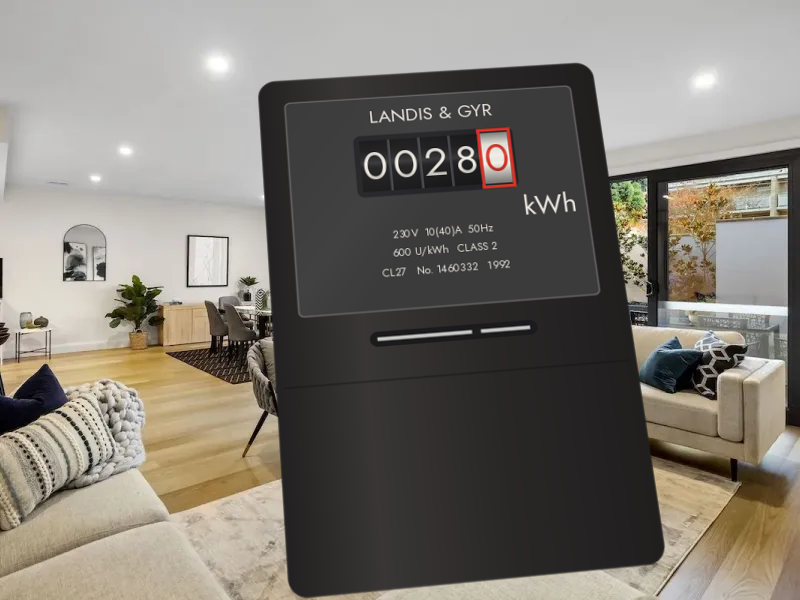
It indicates 28.0 kWh
